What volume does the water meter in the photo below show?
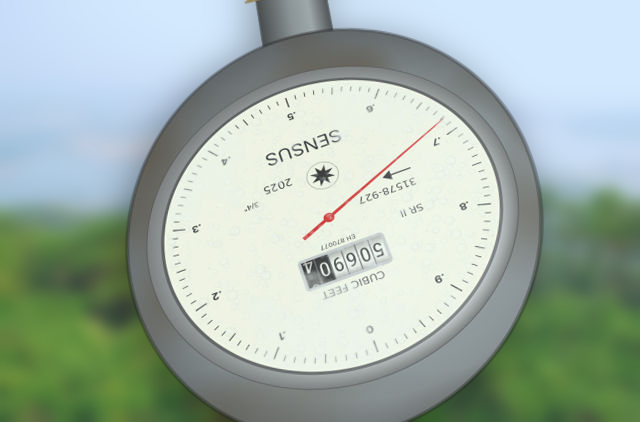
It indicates 506903.68 ft³
